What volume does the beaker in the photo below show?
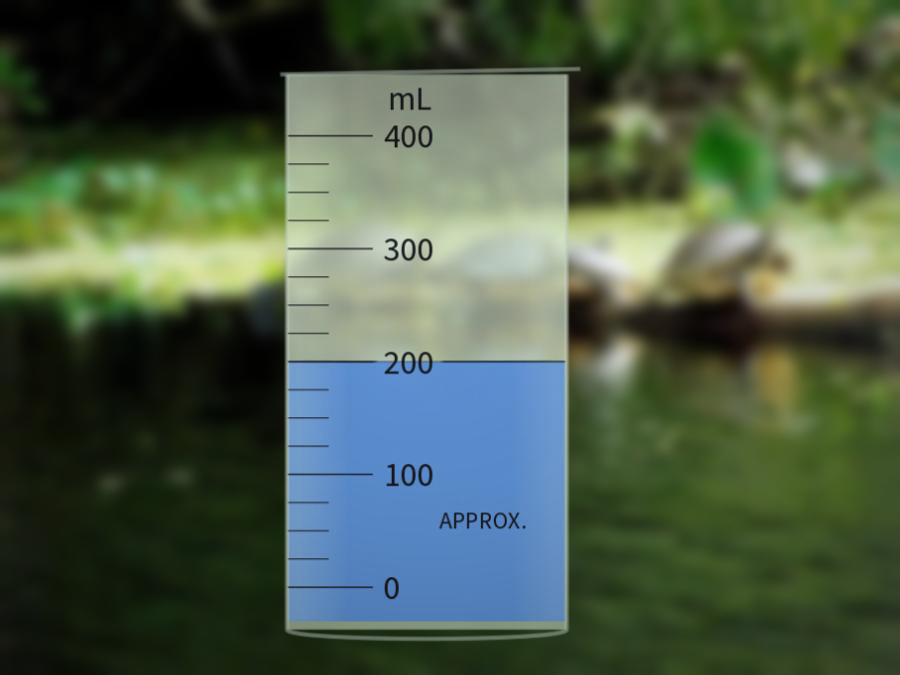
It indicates 200 mL
